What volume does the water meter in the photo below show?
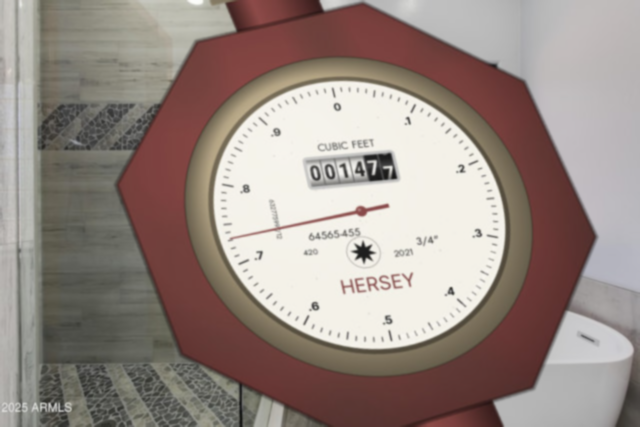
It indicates 1476.73 ft³
